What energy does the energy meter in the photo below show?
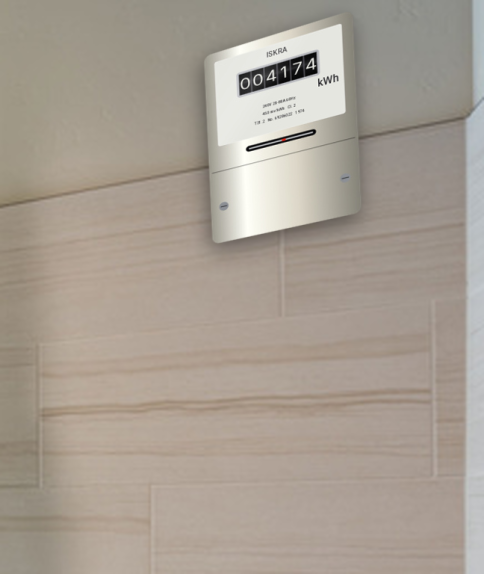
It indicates 4174 kWh
